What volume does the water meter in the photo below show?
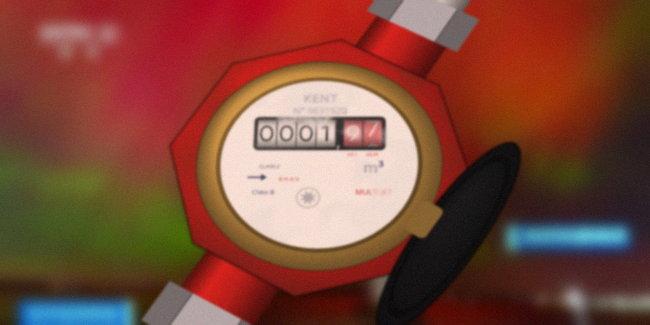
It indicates 1.97 m³
